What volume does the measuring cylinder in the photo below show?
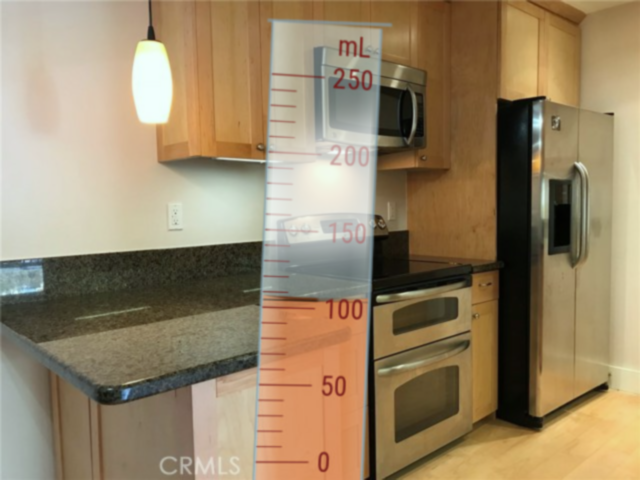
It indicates 105 mL
